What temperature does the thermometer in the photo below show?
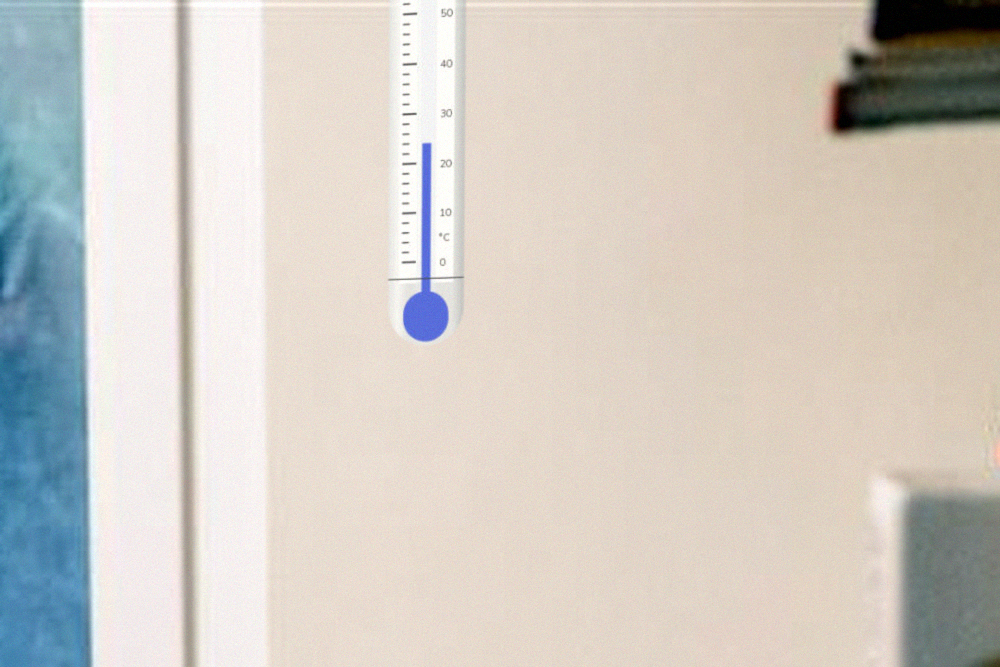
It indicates 24 °C
